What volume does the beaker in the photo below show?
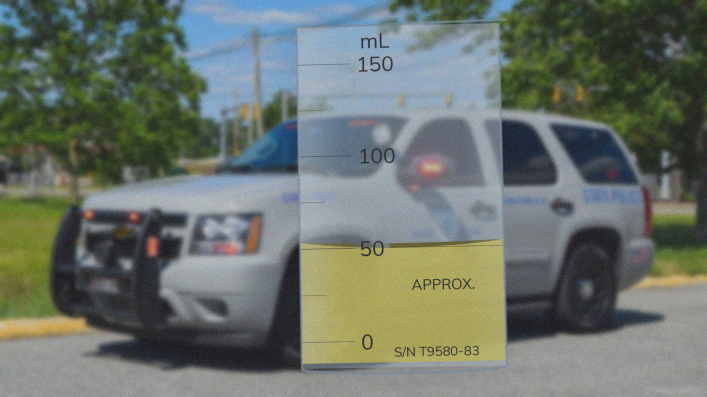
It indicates 50 mL
